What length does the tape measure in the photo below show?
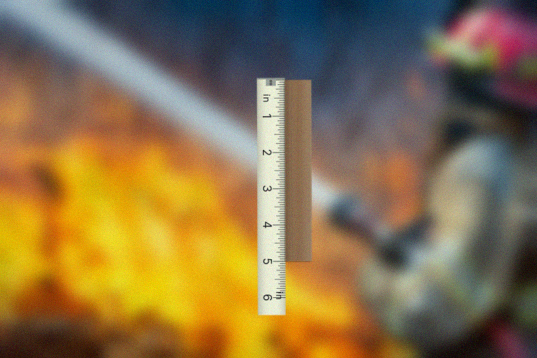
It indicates 5 in
